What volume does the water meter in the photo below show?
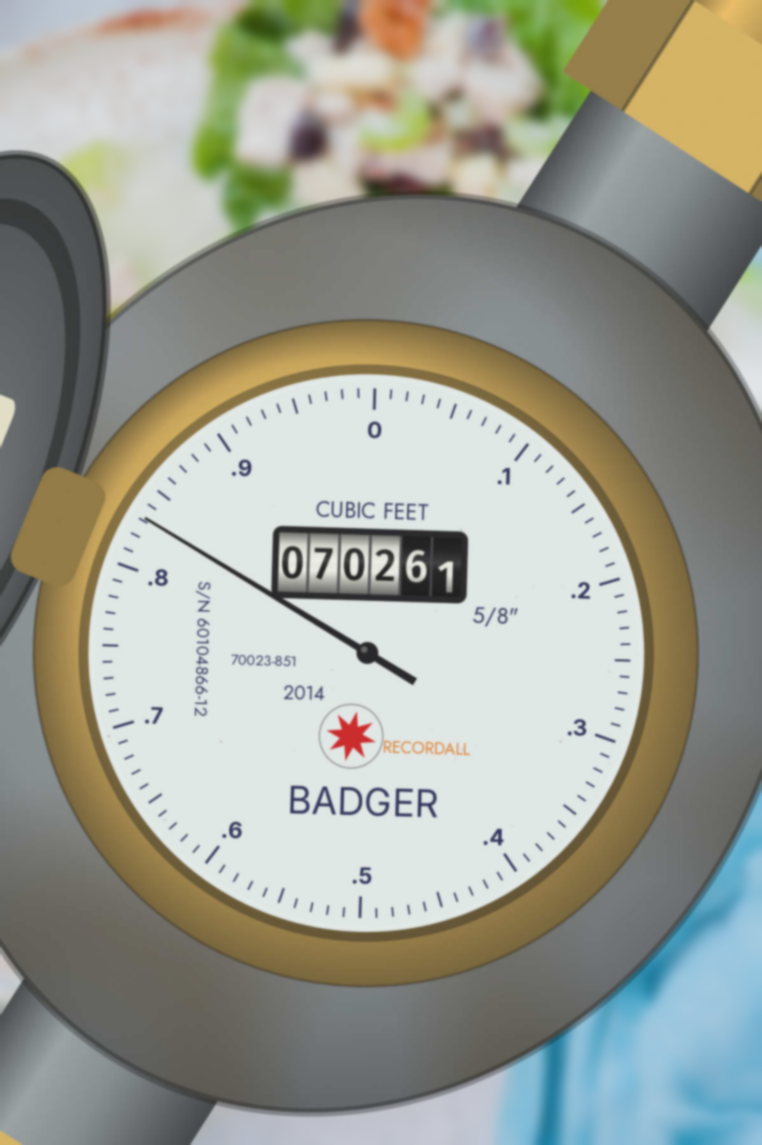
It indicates 70260.83 ft³
